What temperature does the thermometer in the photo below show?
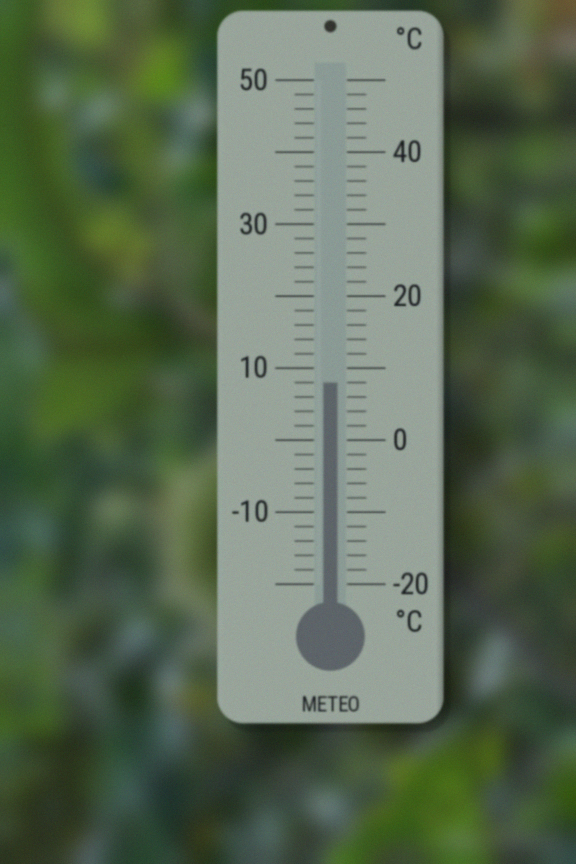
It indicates 8 °C
